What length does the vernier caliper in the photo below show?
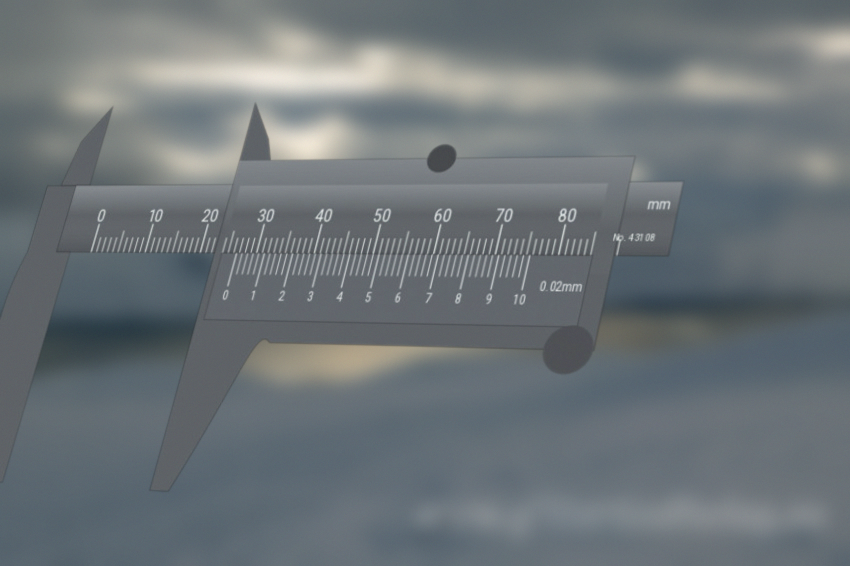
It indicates 26.5 mm
